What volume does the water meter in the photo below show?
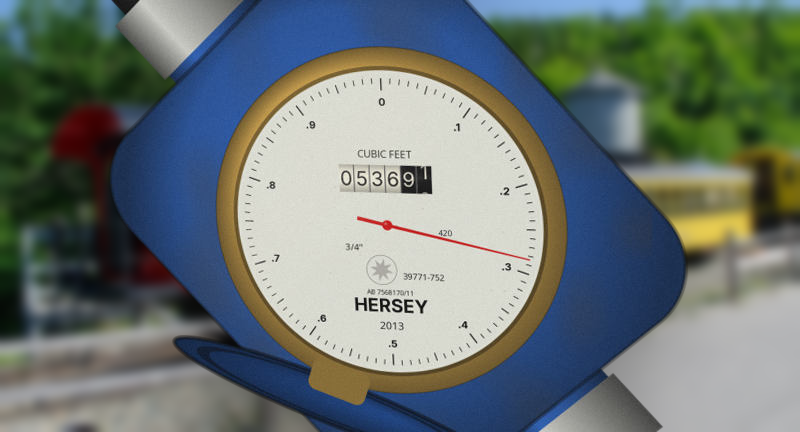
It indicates 53691.28 ft³
